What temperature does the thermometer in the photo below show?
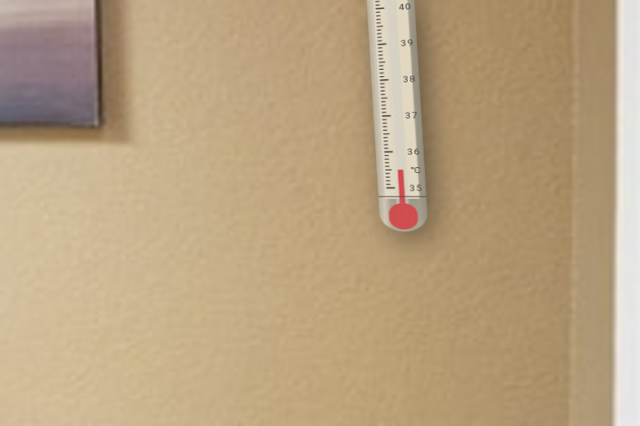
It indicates 35.5 °C
